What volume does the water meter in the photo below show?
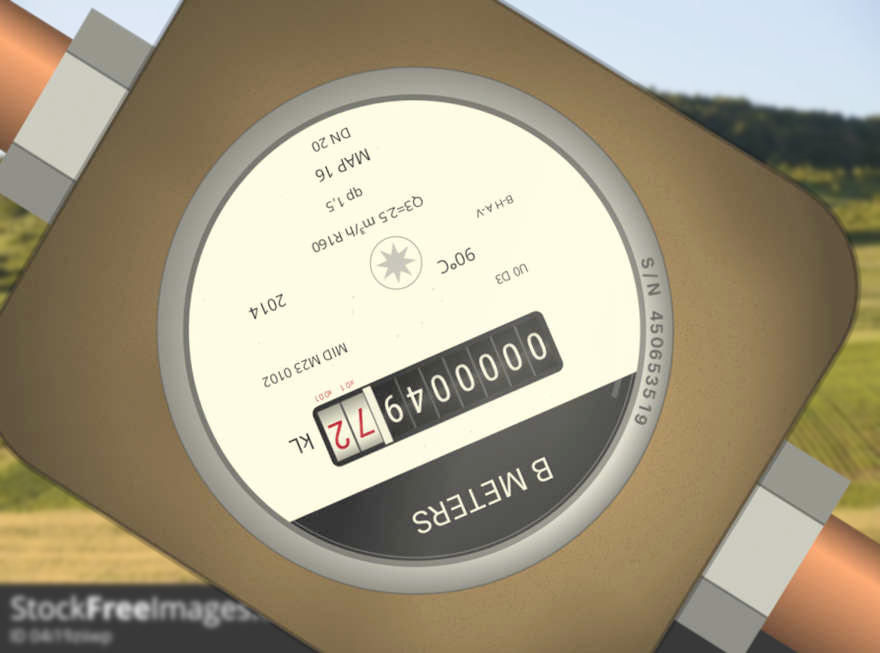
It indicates 49.72 kL
